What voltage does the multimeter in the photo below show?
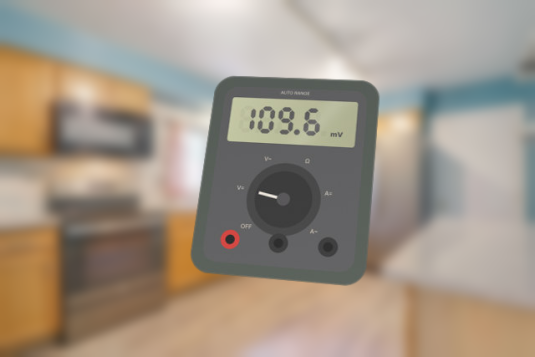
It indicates 109.6 mV
